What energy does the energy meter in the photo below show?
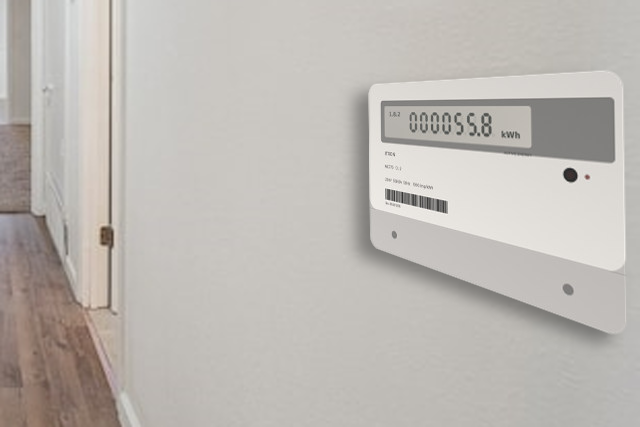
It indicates 55.8 kWh
